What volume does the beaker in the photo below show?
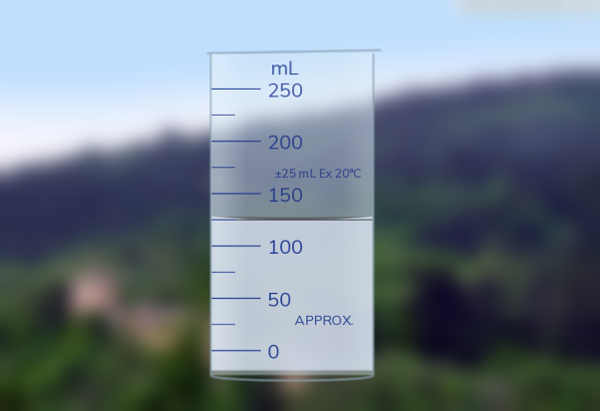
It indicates 125 mL
